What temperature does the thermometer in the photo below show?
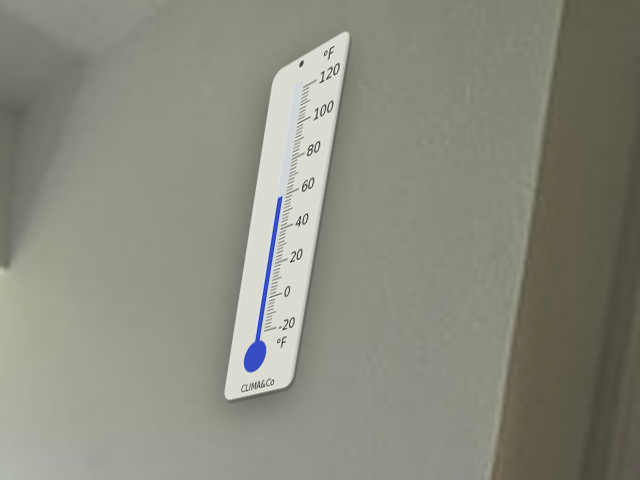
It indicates 60 °F
